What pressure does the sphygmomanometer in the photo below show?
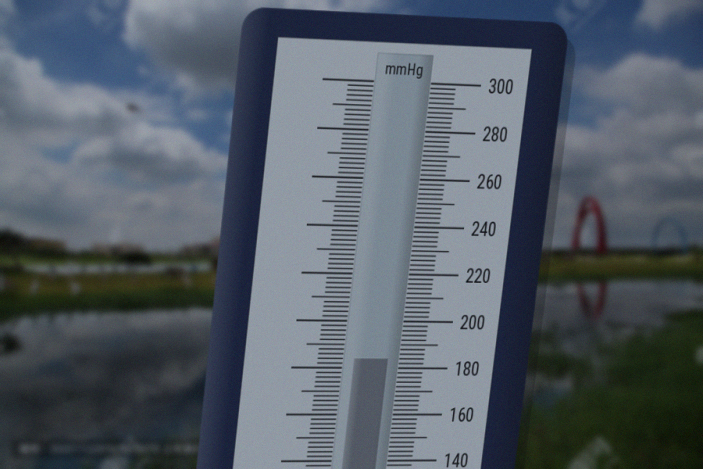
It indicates 184 mmHg
